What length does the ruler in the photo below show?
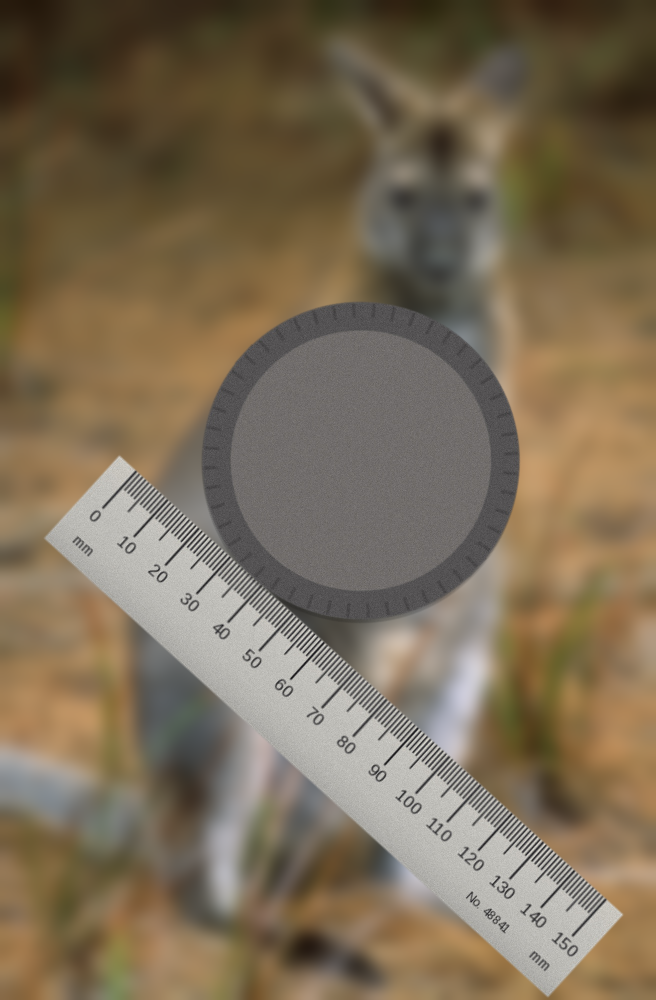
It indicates 75 mm
